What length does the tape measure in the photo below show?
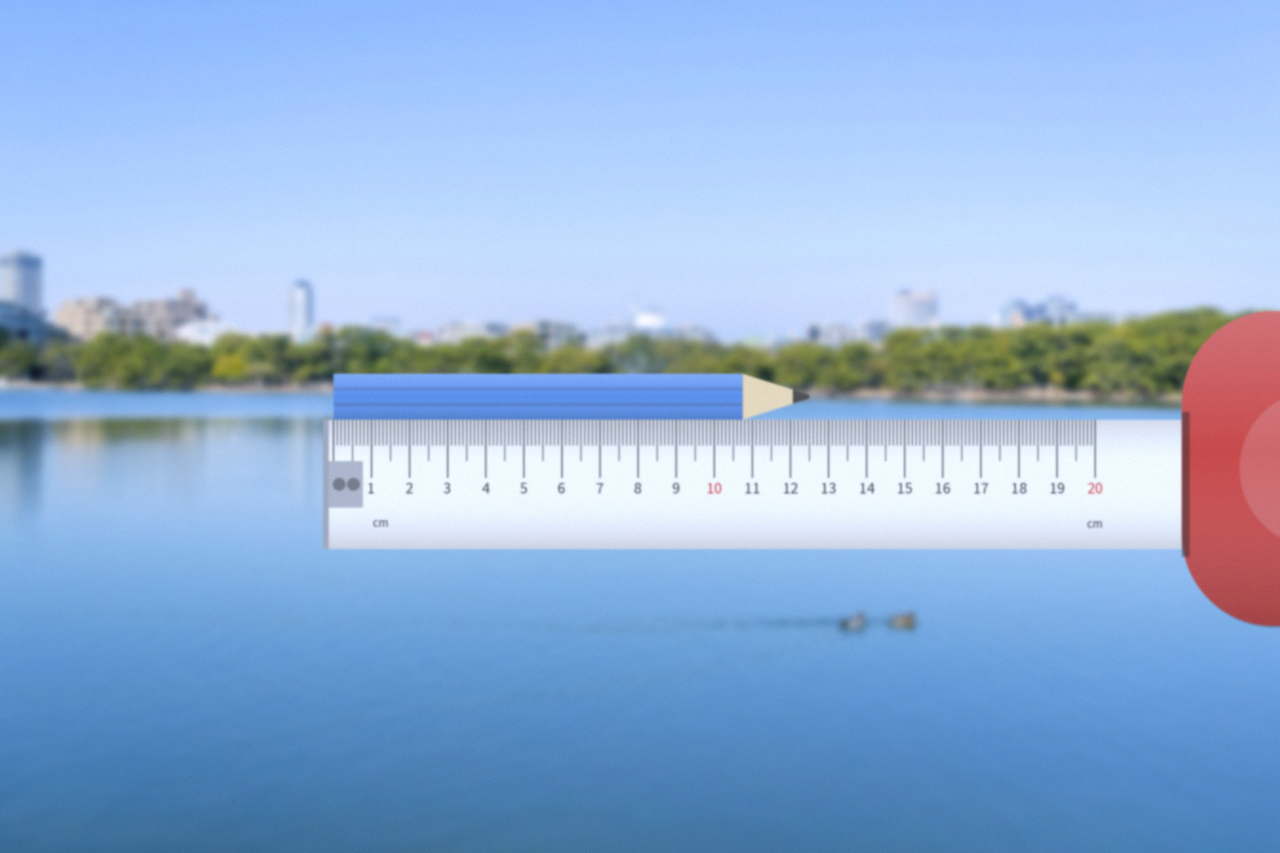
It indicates 12.5 cm
